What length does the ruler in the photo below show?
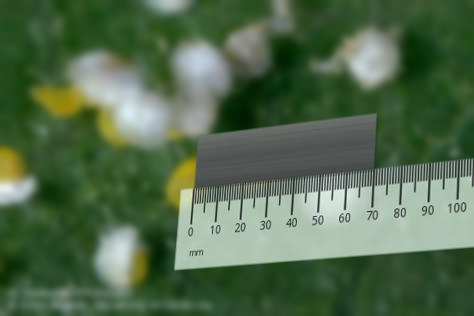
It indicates 70 mm
